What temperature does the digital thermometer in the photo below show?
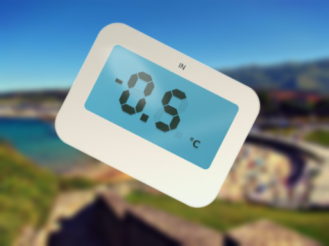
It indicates -0.5 °C
